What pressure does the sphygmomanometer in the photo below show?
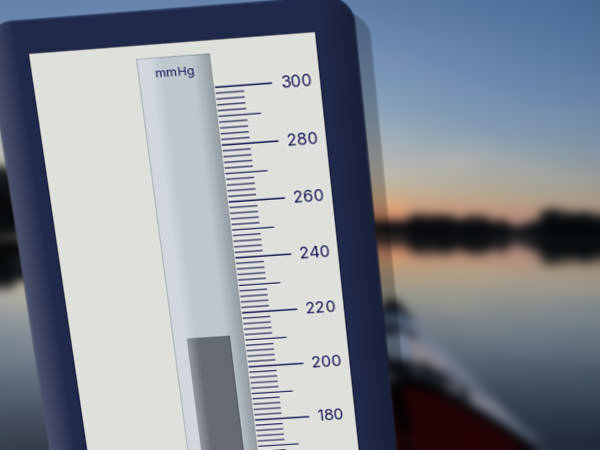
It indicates 212 mmHg
